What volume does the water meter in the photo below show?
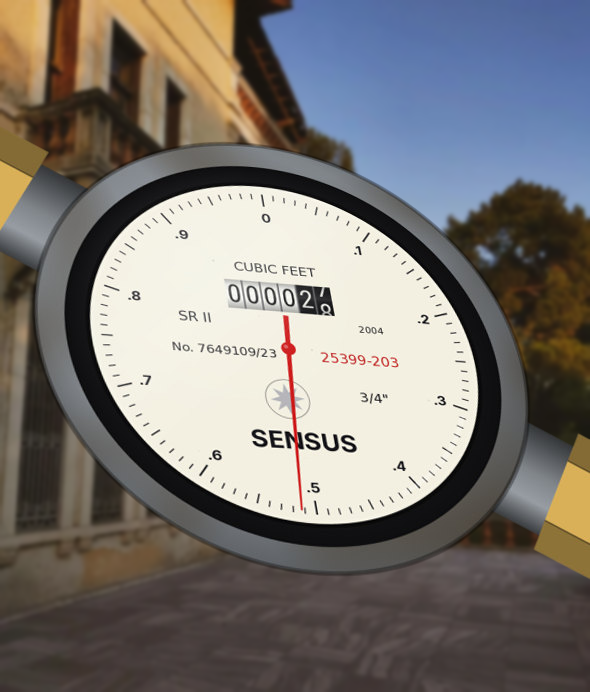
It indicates 27.51 ft³
